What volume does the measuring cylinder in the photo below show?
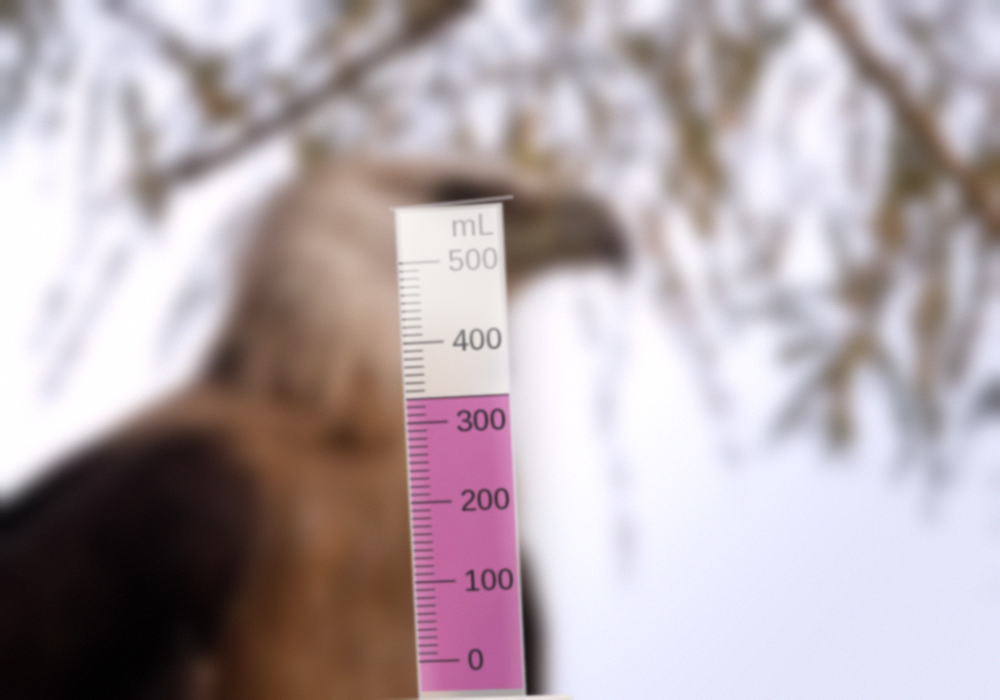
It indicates 330 mL
